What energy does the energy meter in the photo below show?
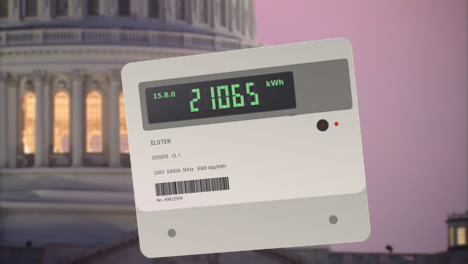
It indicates 21065 kWh
